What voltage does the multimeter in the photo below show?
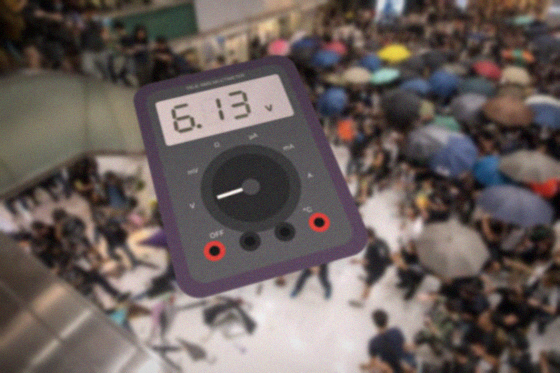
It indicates 6.13 V
